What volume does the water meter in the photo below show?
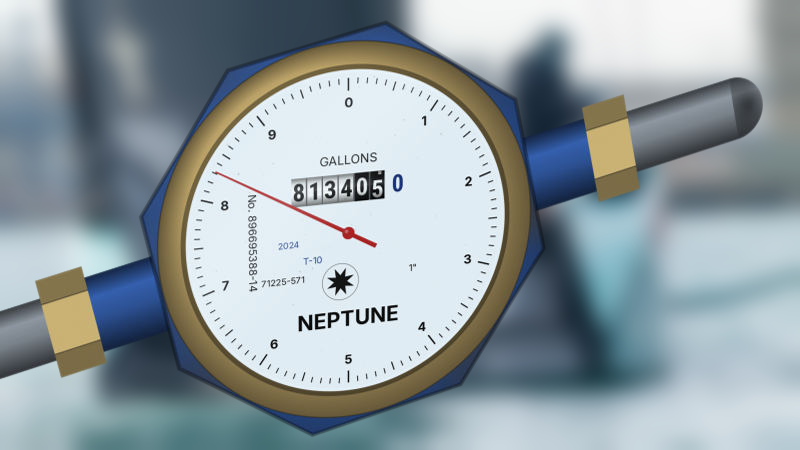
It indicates 8134048.3 gal
